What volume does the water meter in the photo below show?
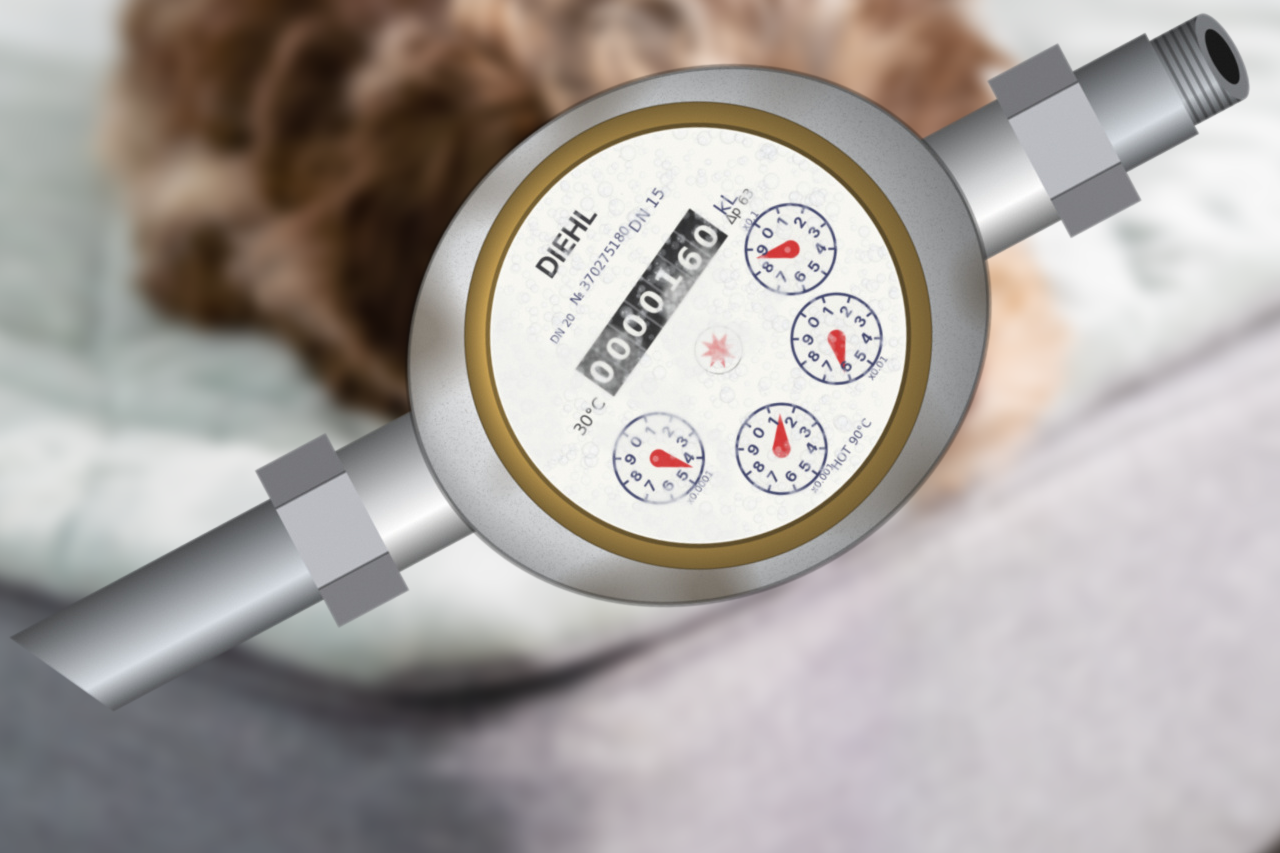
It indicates 159.8614 kL
